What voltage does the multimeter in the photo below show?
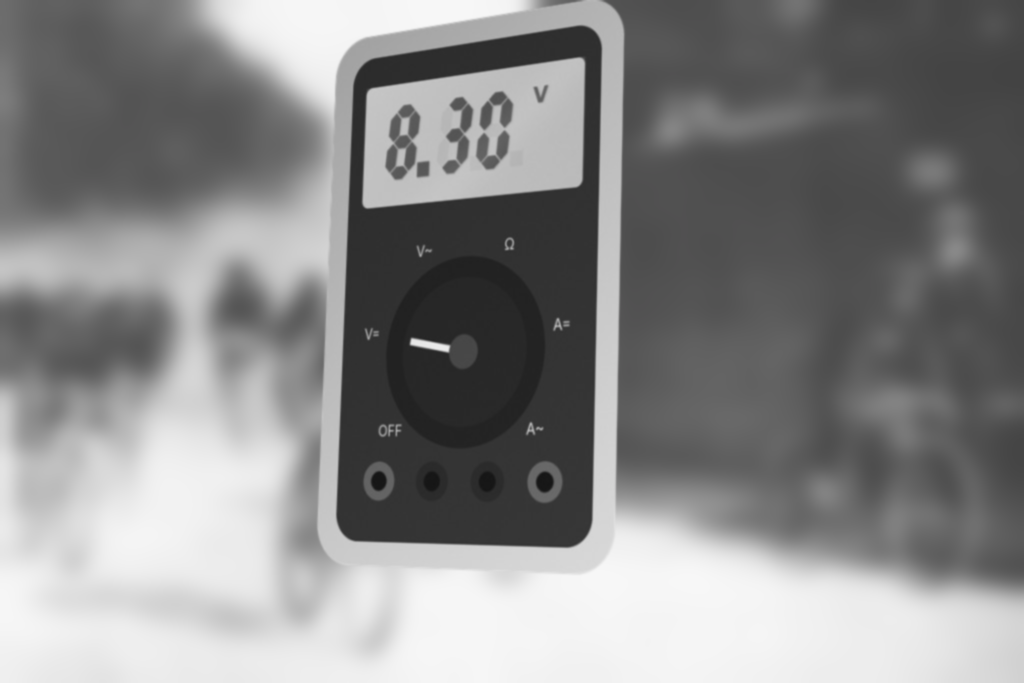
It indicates 8.30 V
